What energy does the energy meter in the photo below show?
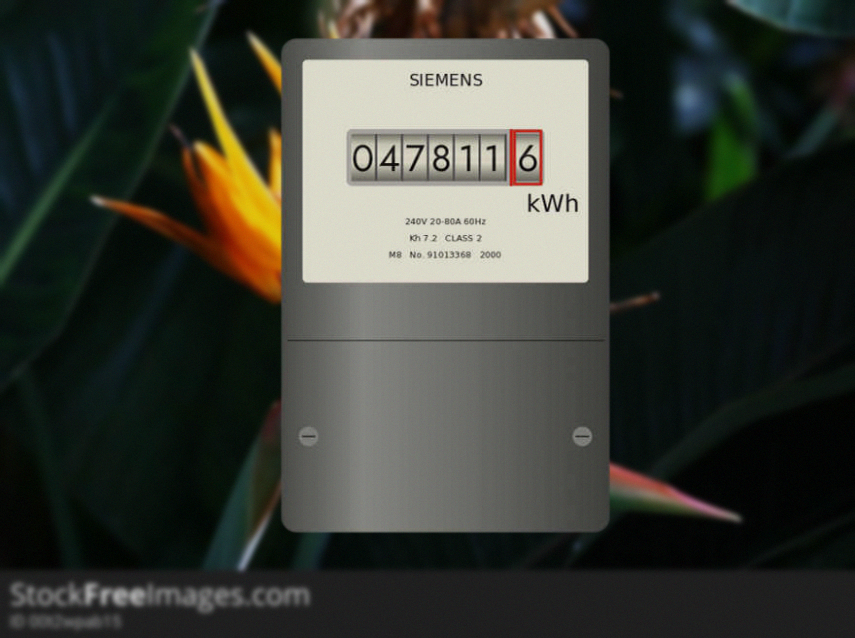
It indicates 47811.6 kWh
